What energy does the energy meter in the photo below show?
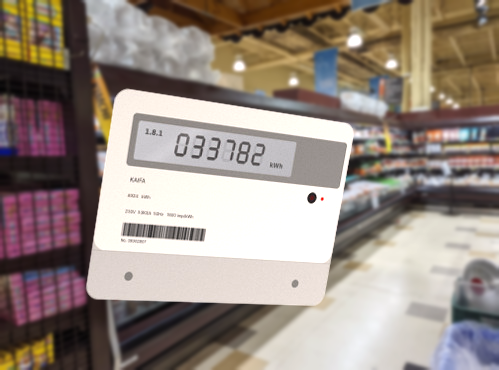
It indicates 33782 kWh
